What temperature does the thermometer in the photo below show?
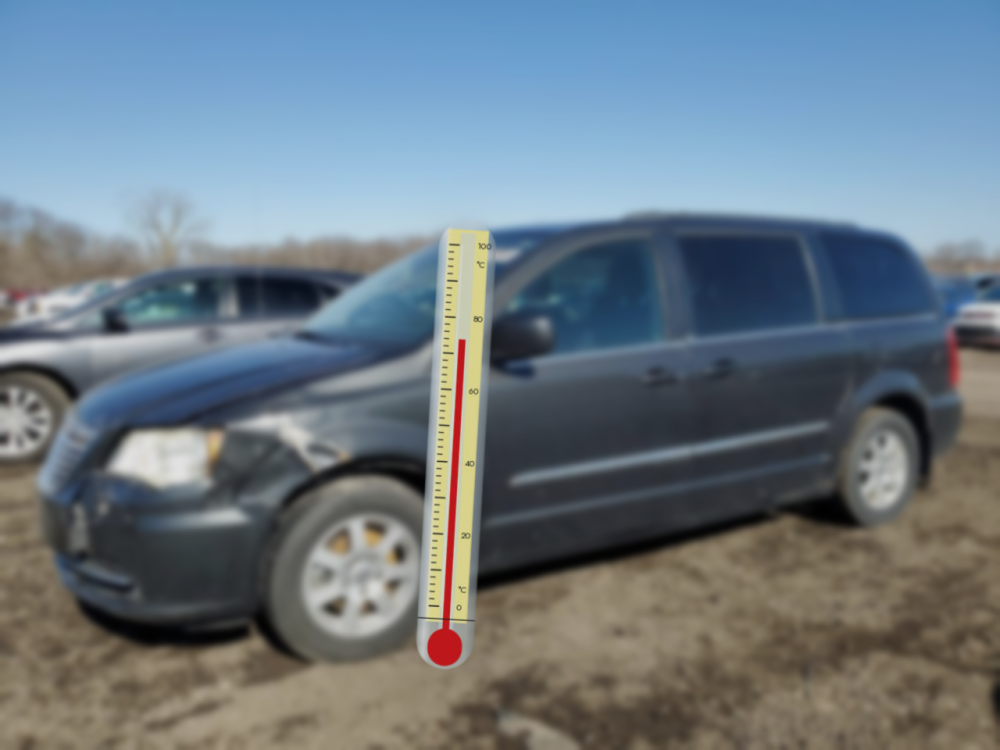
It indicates 74 °C
